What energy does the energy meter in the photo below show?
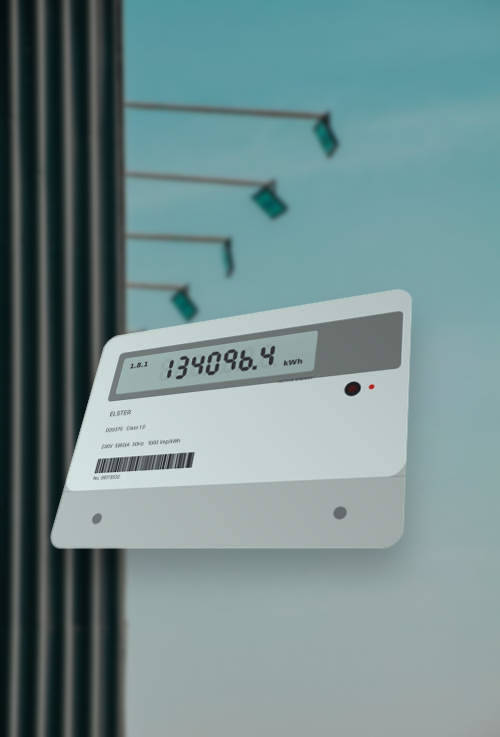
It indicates 134096.4 kWh
